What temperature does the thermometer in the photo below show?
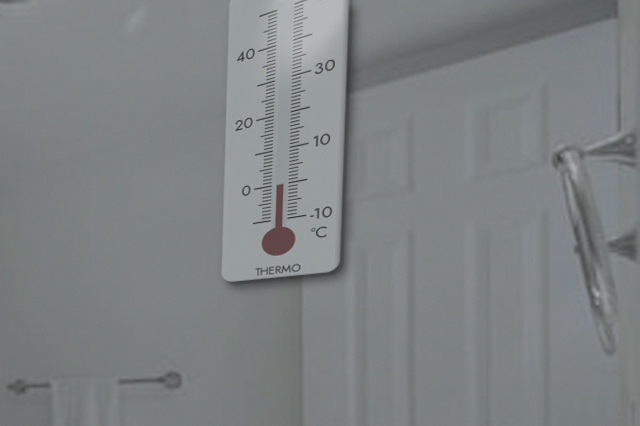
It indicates 0 °C
